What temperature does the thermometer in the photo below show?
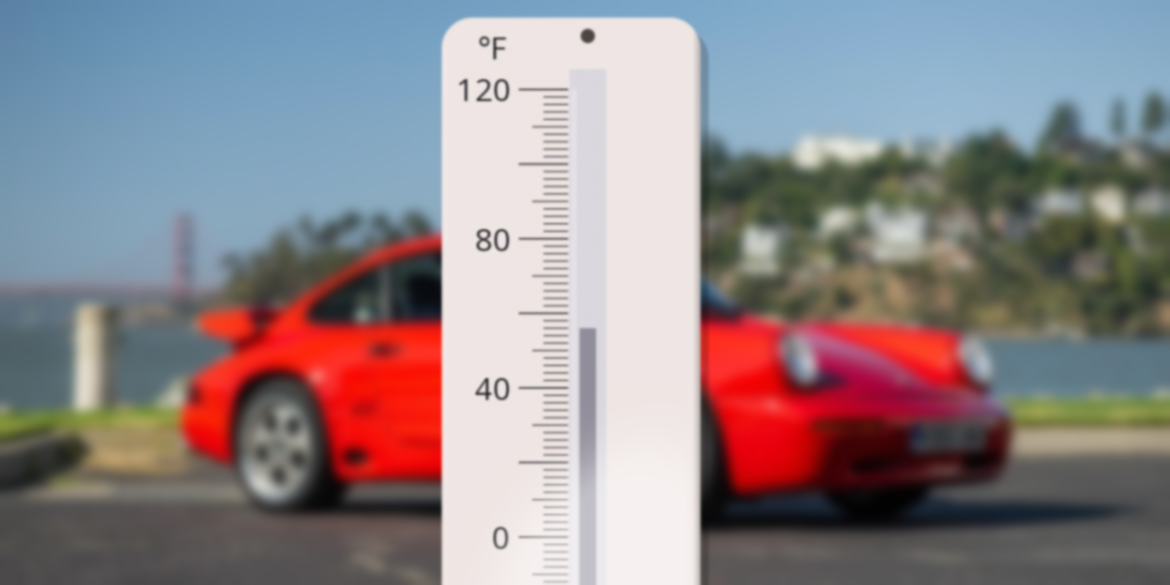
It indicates 56 °F
